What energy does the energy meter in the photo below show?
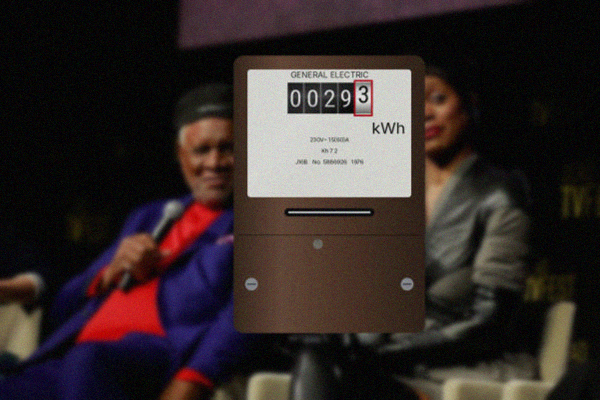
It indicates 29.3 kWh
